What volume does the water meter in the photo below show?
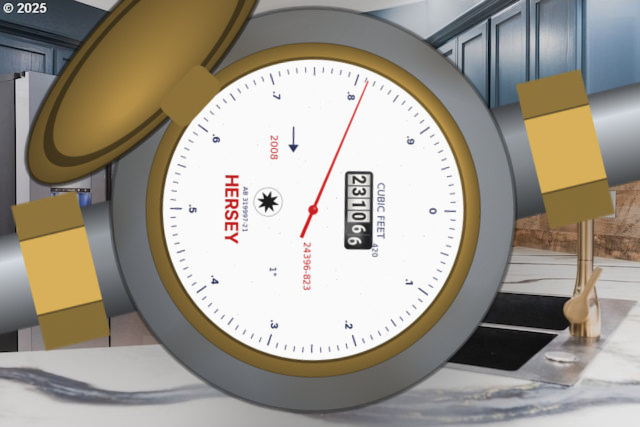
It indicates 231065.81 ft³
